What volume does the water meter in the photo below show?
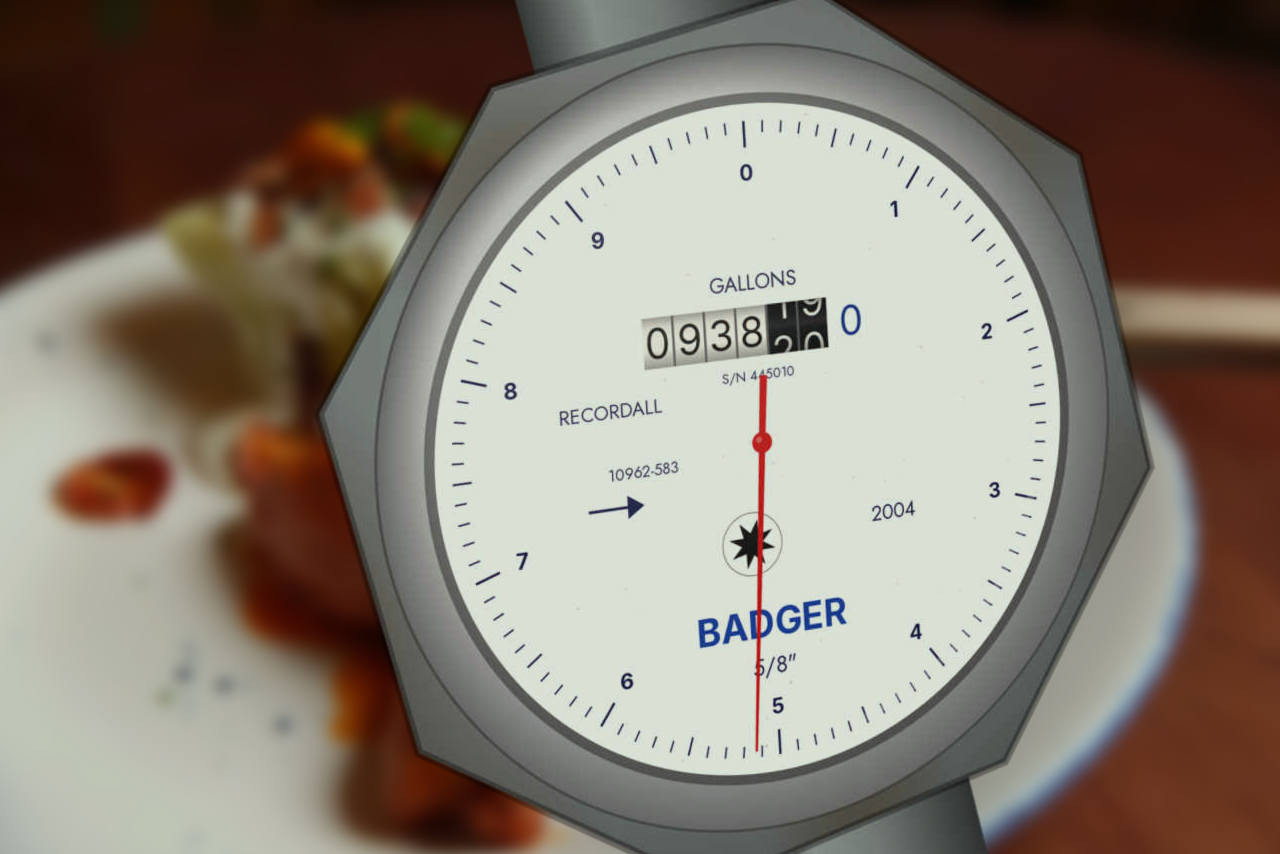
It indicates 938195.1 gal
